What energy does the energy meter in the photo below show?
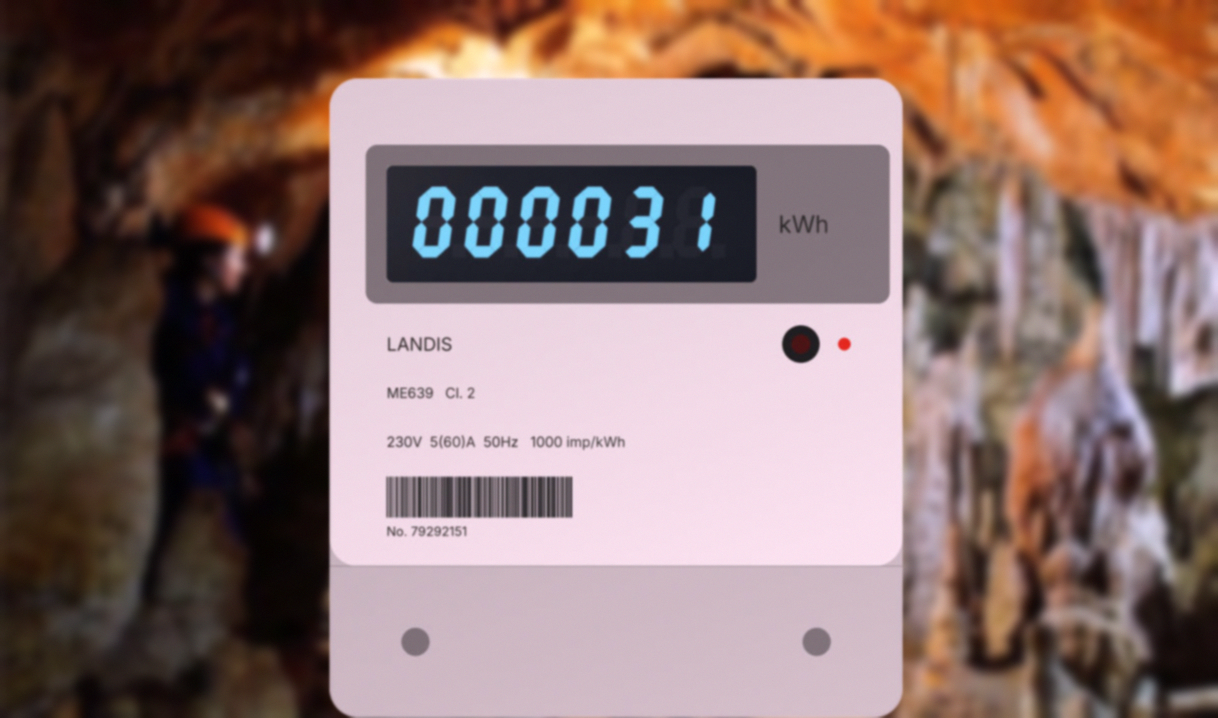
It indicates 31 kWh
